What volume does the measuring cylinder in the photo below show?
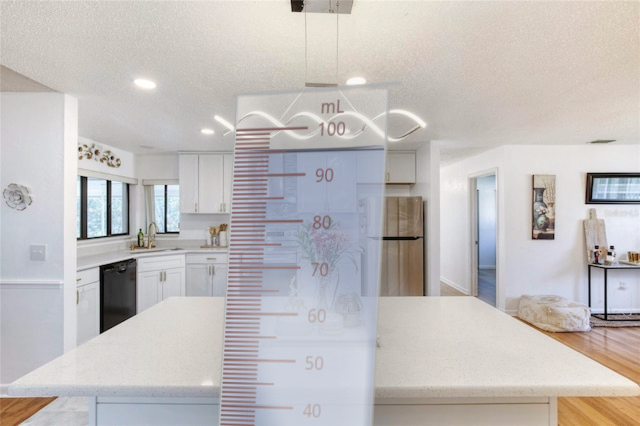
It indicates 95 mL
